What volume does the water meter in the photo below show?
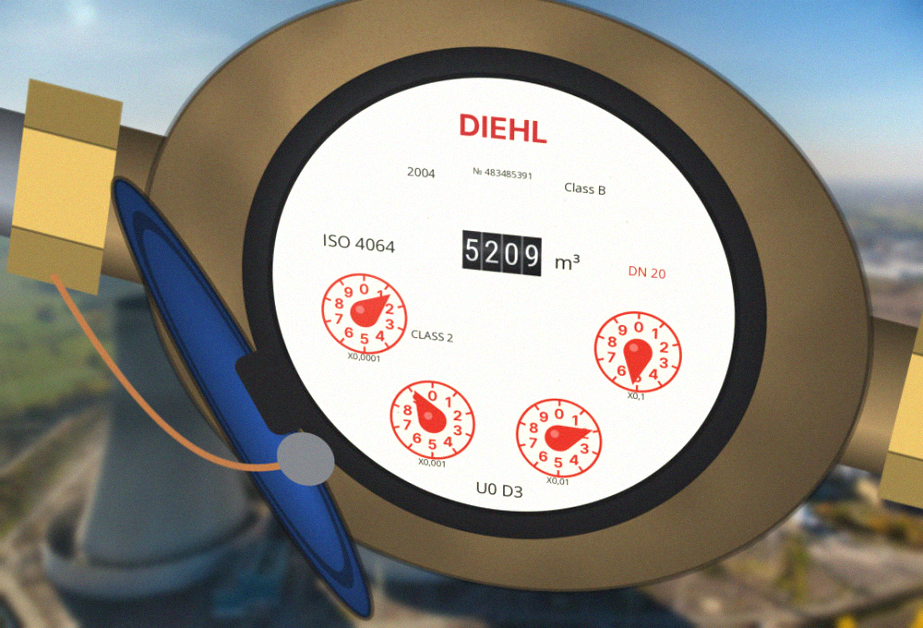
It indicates 5209.5191 m³
